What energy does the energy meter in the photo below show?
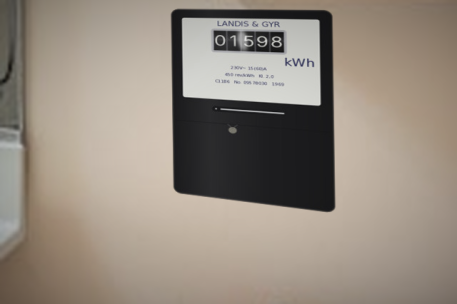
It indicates 1598 kWh
